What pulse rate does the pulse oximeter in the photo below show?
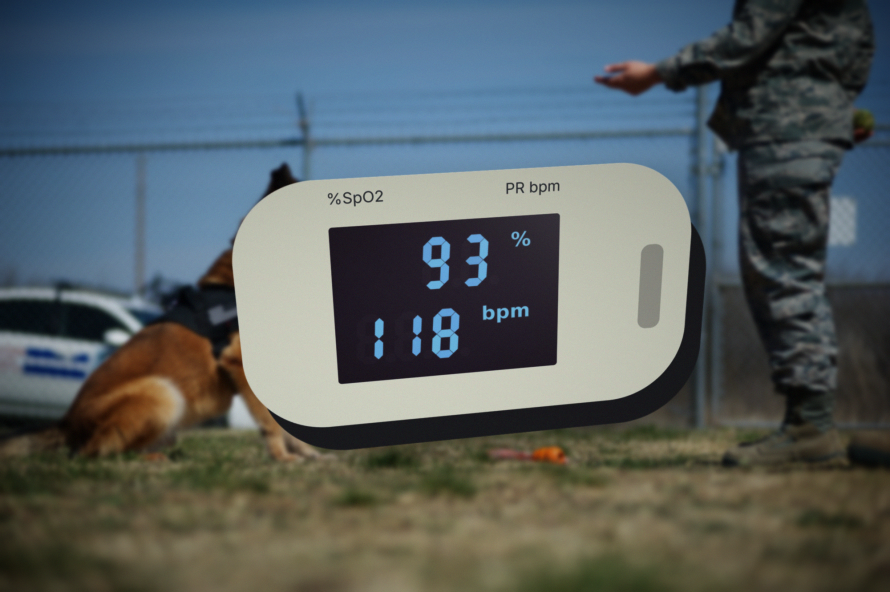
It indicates 118 bpm
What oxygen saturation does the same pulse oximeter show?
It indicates 93 %
